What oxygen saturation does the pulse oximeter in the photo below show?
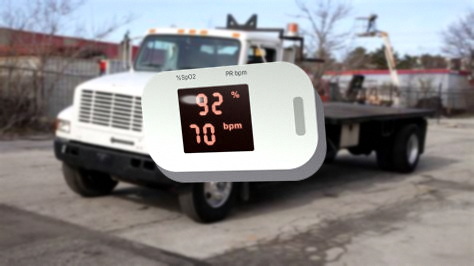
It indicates 92 %
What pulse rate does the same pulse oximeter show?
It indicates 70 bpm
